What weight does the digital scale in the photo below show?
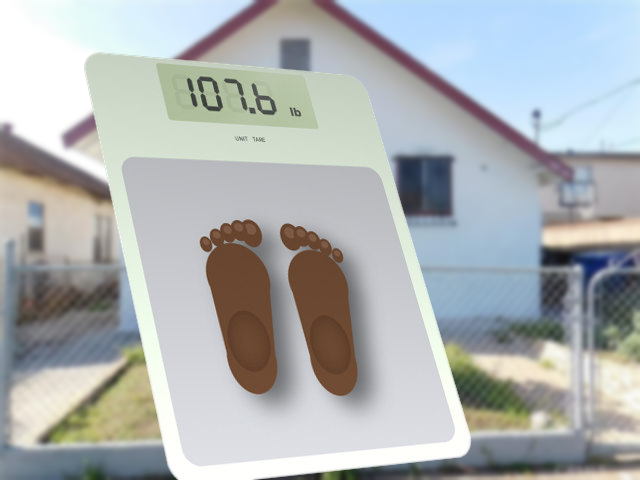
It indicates 107.6 lb
